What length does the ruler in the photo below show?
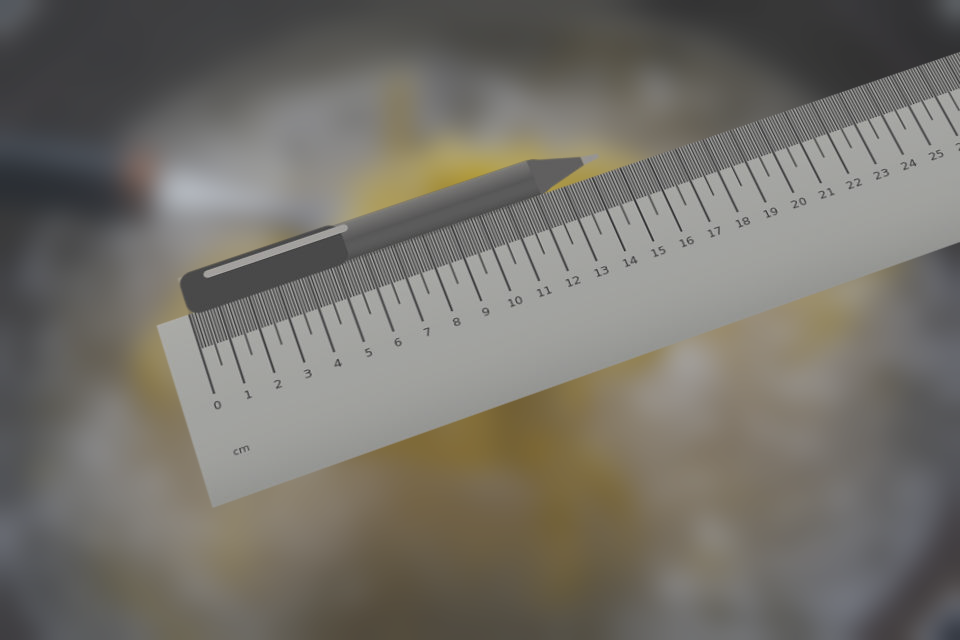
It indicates 14.5 cm
